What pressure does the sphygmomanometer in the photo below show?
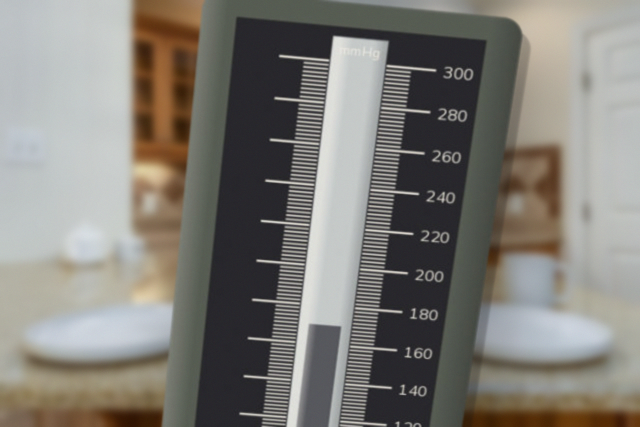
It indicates 170 mmHg
